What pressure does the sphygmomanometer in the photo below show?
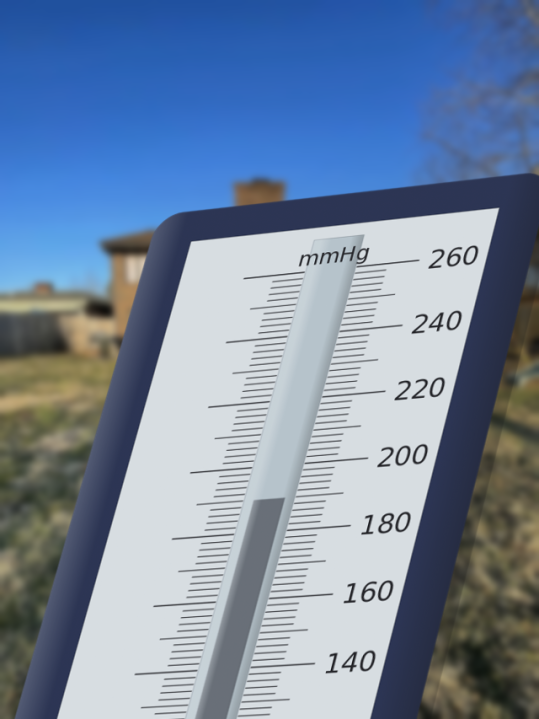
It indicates 190 mmHg
